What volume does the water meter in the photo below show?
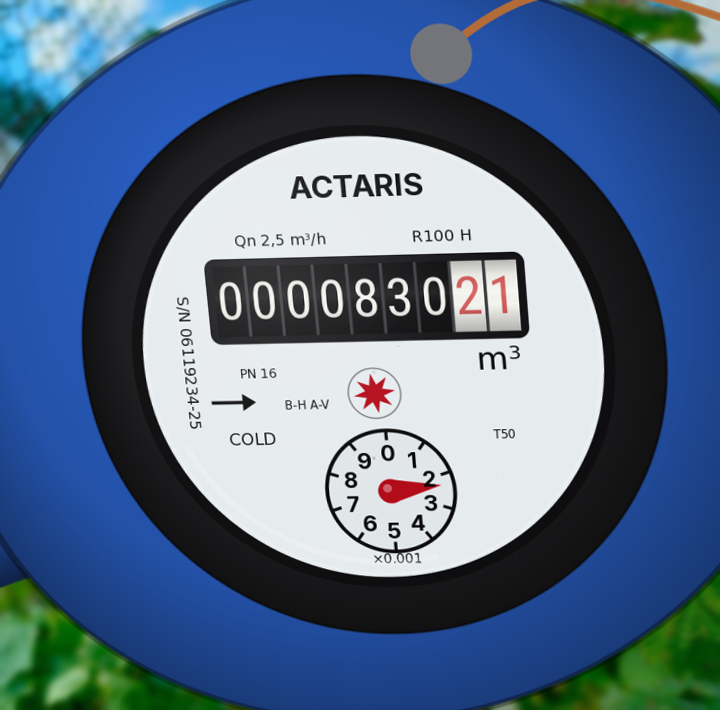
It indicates 830.212 m³
